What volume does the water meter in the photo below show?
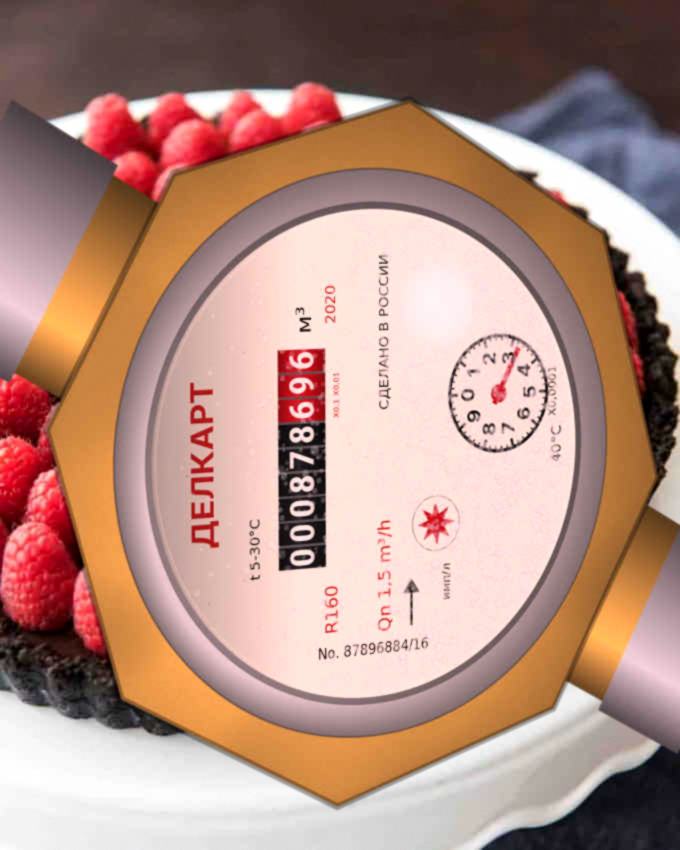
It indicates 878.6963 m³
